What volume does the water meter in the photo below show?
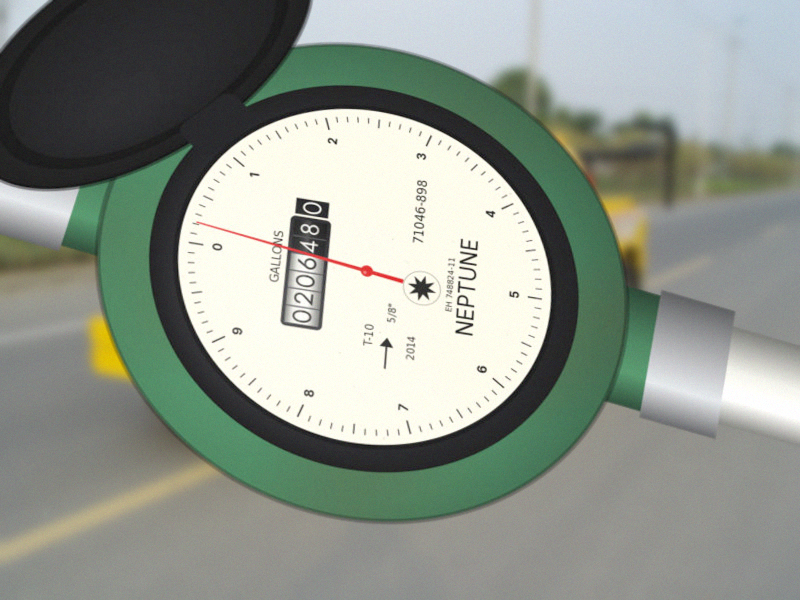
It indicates 206480.2 gal
